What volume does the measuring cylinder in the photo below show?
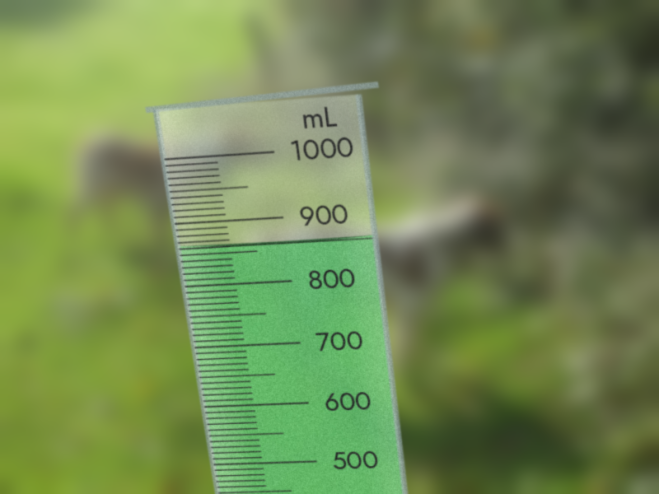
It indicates 860 mL
